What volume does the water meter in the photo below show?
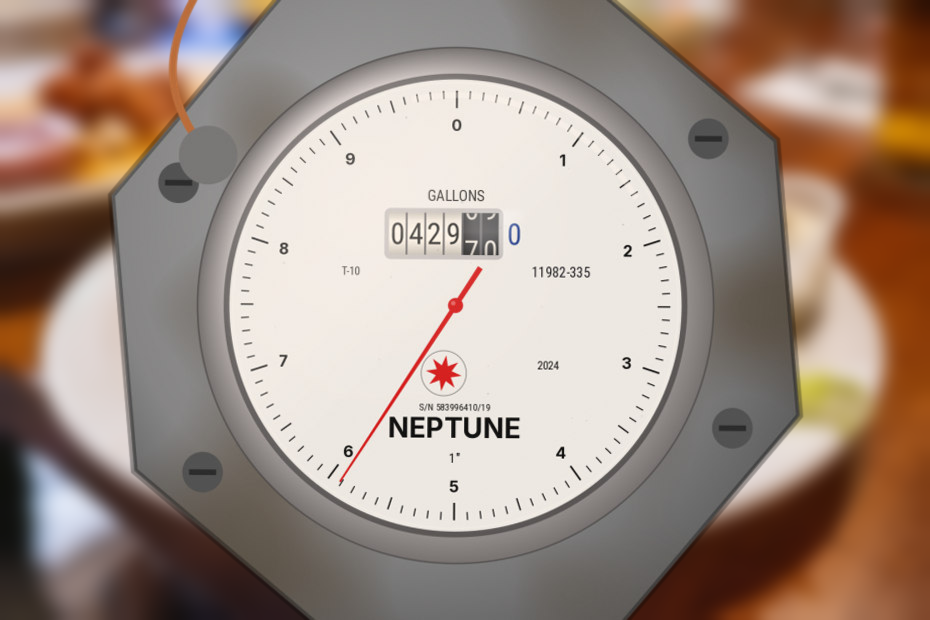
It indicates 429695.9 gal
